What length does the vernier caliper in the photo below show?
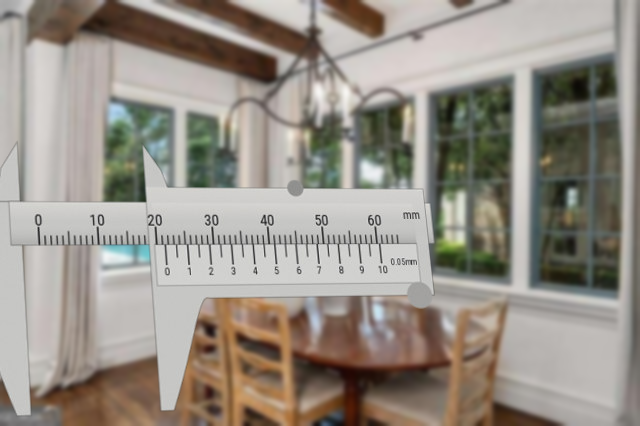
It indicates 21.5 mm
